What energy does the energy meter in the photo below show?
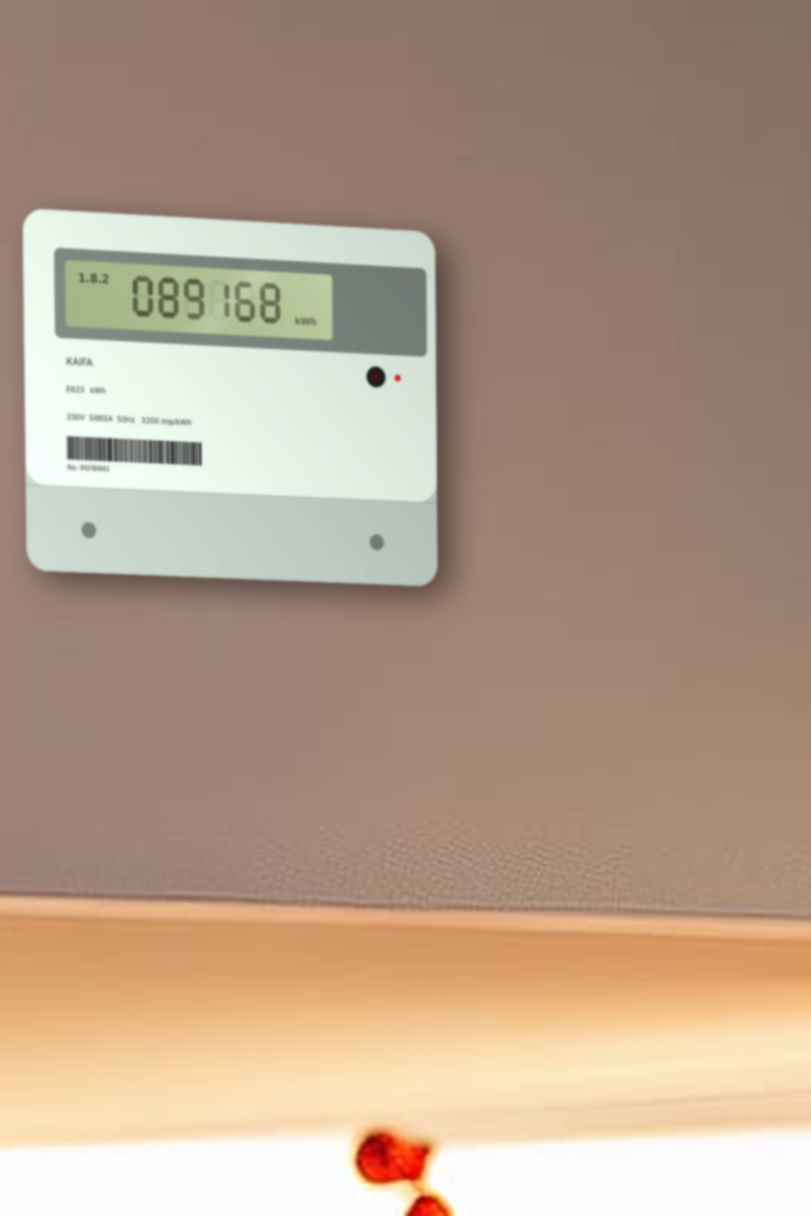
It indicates 89168 kWh
